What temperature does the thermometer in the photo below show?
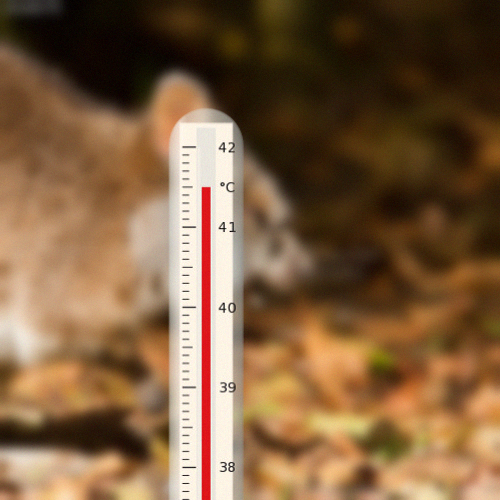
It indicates 41.5 °C
